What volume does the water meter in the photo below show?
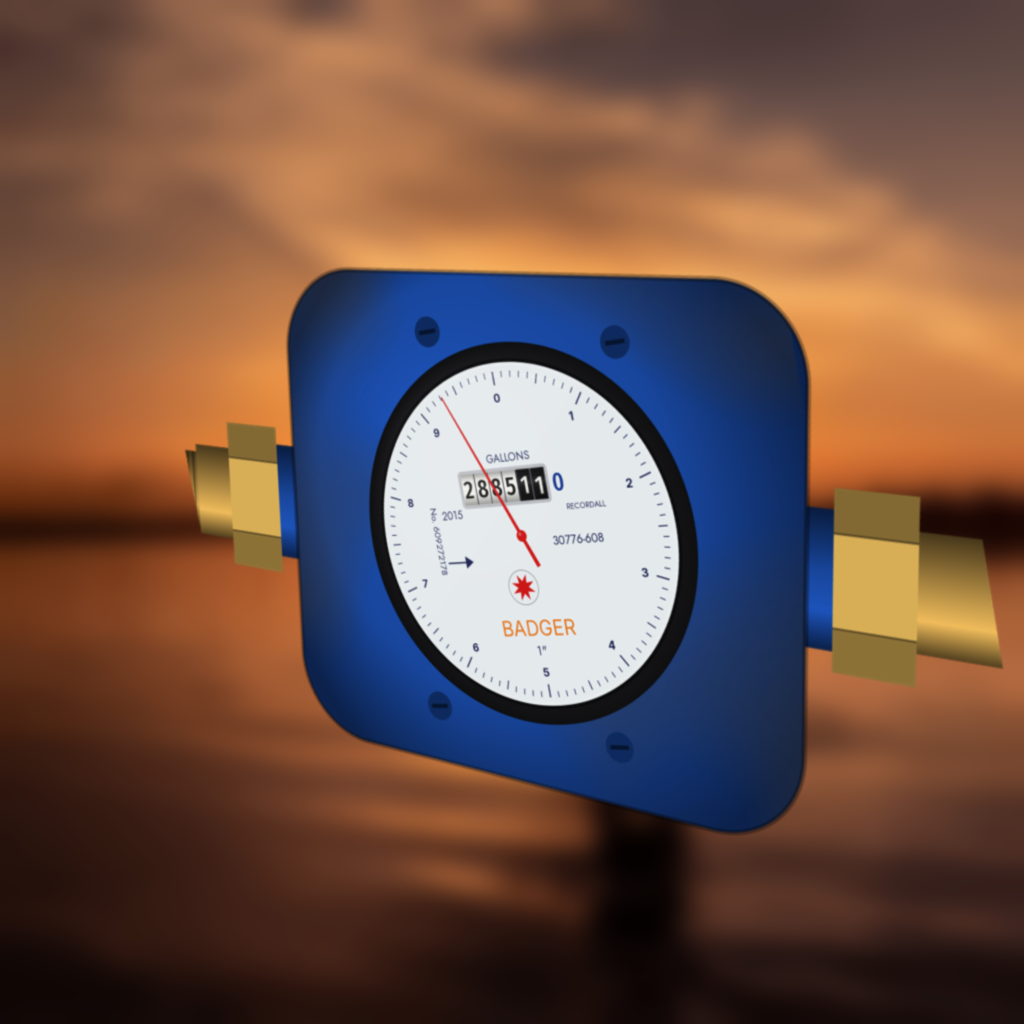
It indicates 2885109.3 gal
